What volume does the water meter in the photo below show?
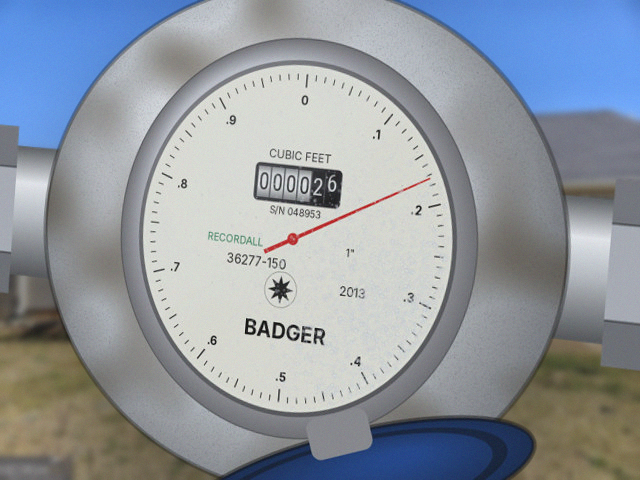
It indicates 26.17 ft³
